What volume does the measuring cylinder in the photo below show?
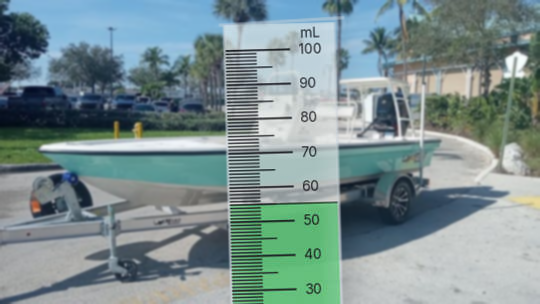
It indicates 55 mL
